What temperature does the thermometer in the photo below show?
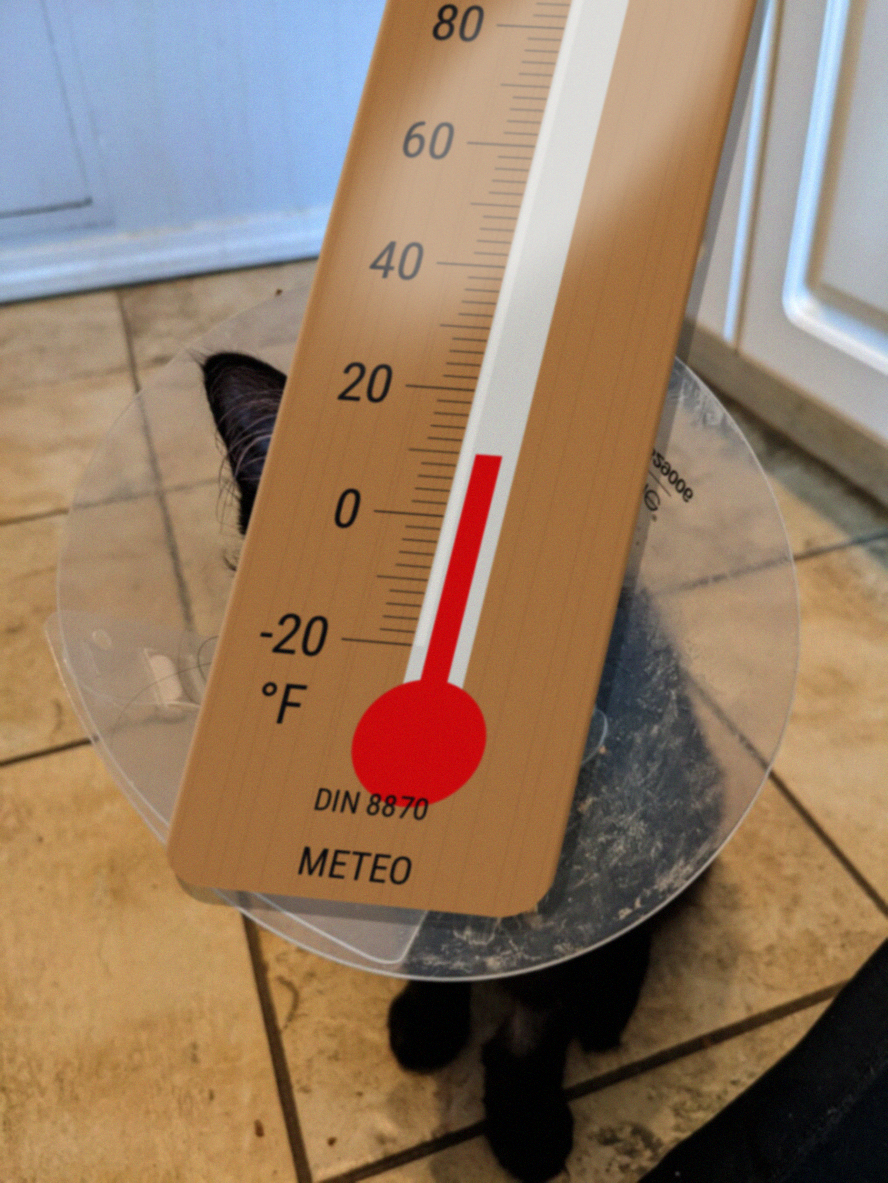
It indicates 10 °F
